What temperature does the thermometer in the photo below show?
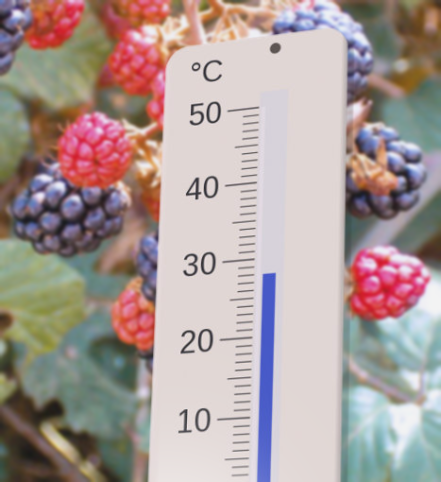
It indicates 28 °C
